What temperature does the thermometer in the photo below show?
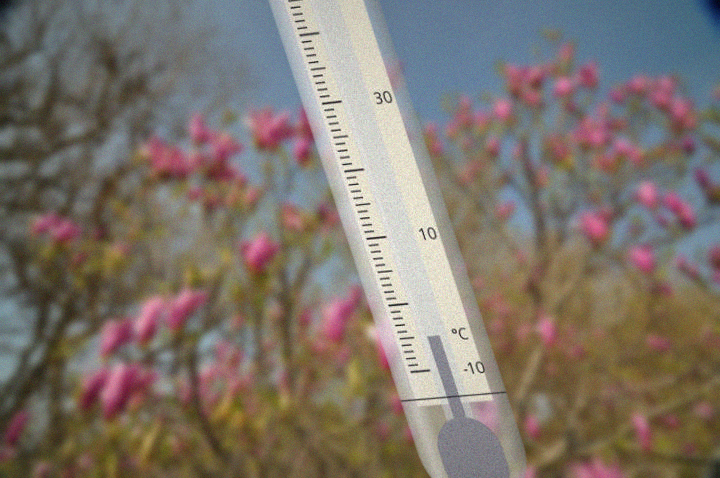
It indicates -5 °C
